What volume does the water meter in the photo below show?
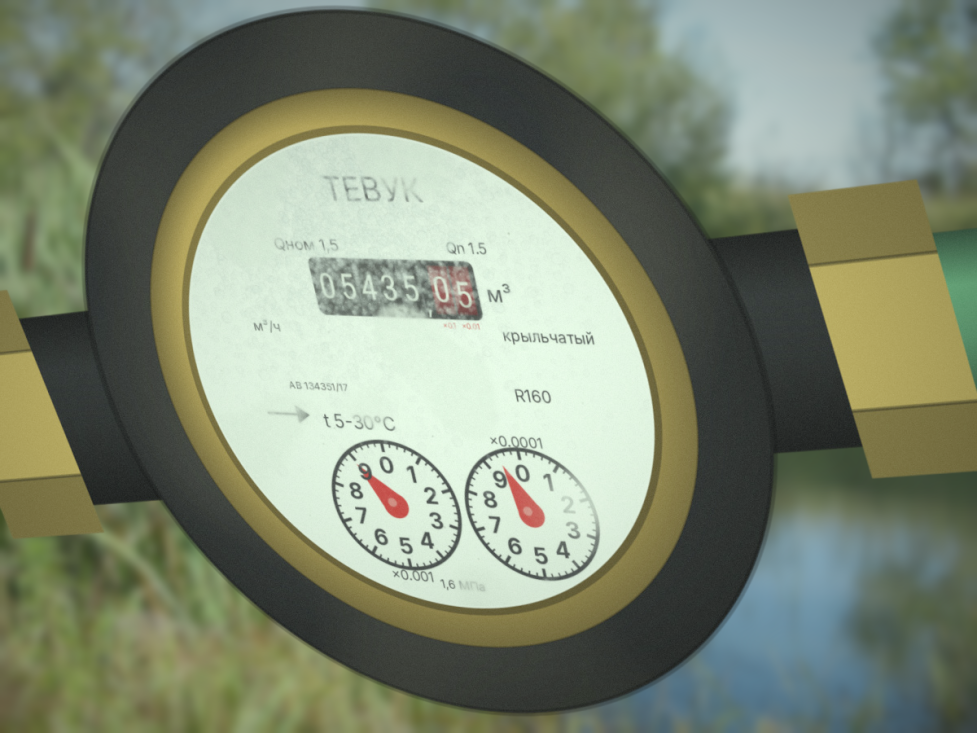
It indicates 5435.0489 m³
